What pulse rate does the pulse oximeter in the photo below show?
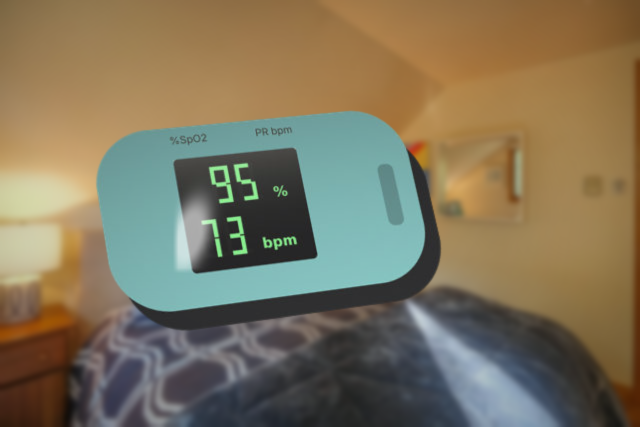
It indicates 73 bpm
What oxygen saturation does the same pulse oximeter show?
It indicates 95 %
